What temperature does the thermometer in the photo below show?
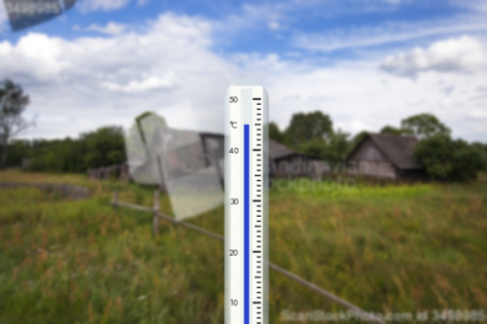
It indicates 45 °C
